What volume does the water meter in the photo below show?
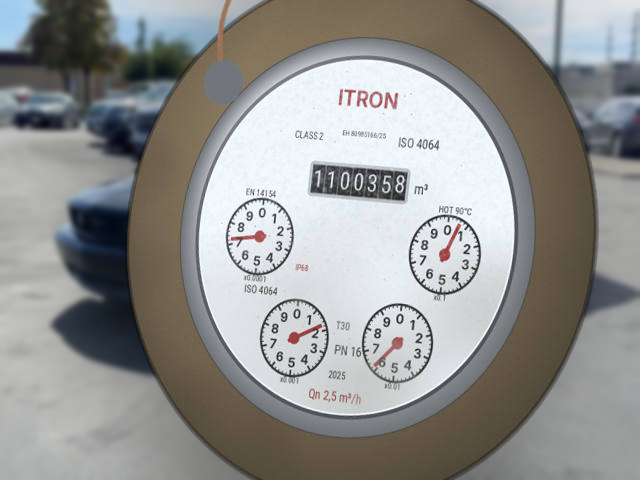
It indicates 1100358.0617 m³
